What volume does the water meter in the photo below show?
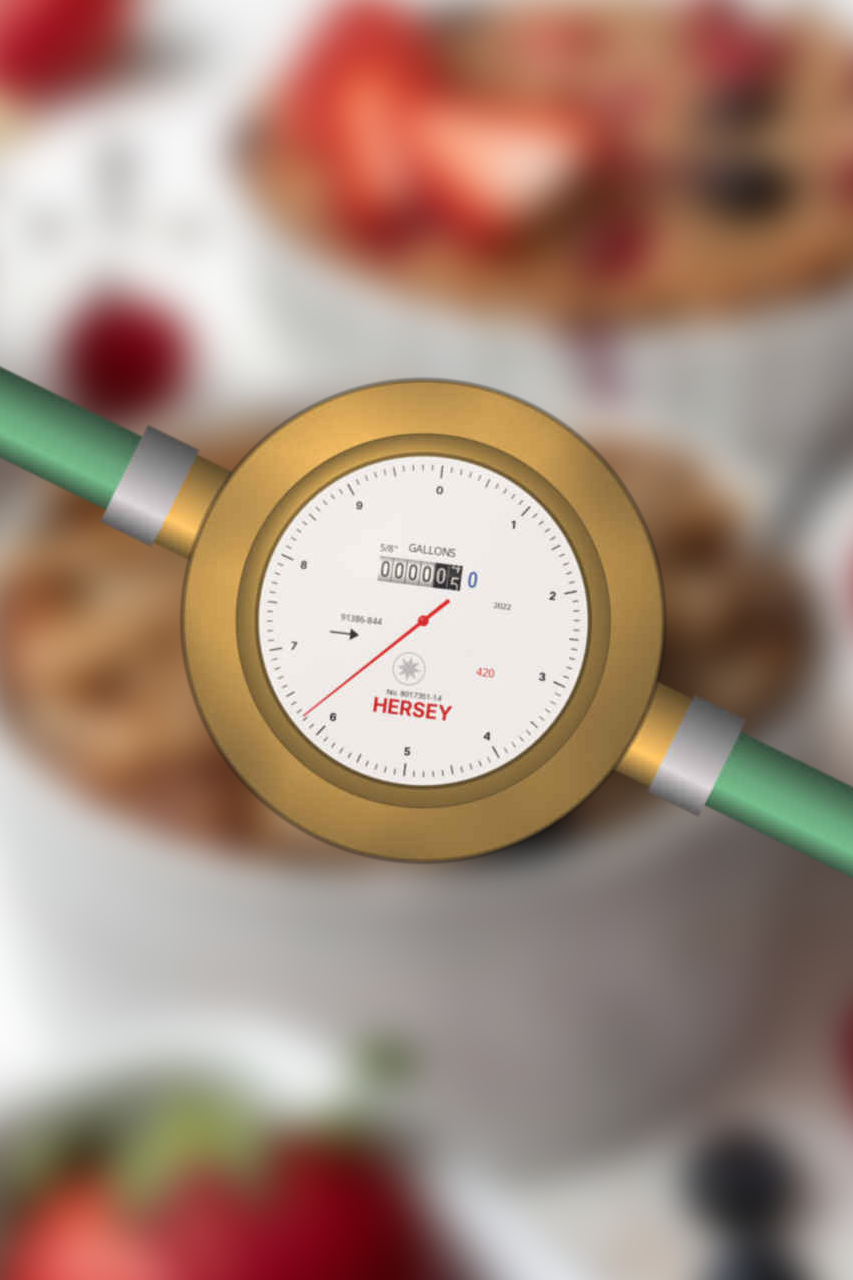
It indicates 46.2 gal
